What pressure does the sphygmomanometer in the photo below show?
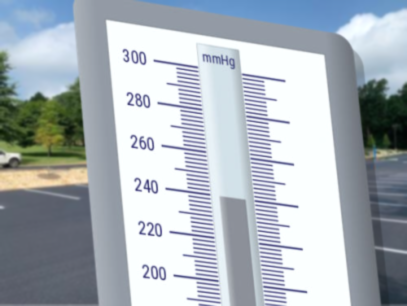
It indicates 240 mmHg
